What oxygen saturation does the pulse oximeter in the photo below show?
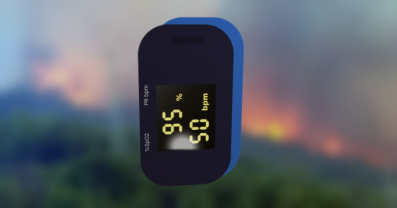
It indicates 95 %
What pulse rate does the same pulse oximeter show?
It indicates 50 bpm
